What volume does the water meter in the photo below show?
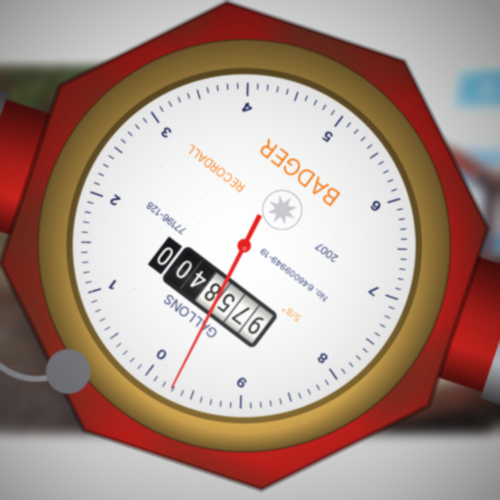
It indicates 9758399.7 gal
